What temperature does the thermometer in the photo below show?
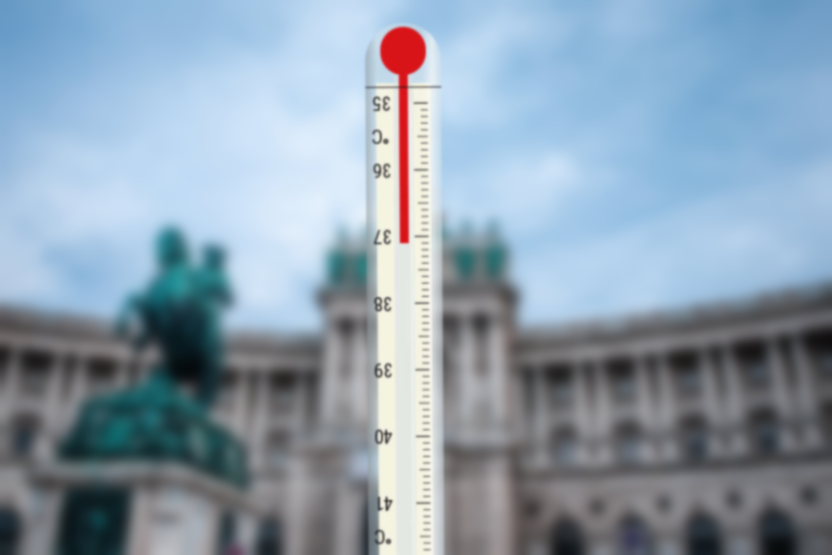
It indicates 37.1 °C
